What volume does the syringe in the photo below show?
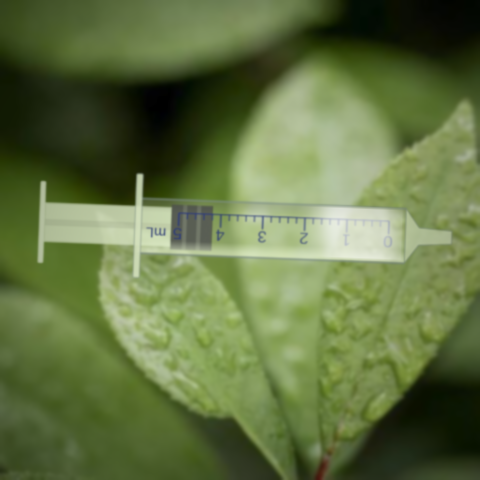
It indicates 4.2 mL
